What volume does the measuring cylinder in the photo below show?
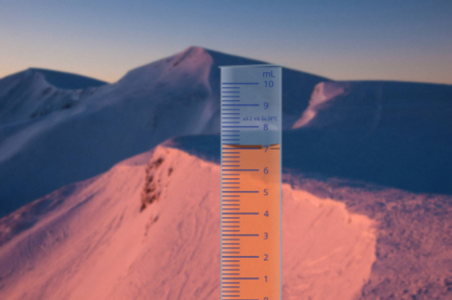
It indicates 7 mL
